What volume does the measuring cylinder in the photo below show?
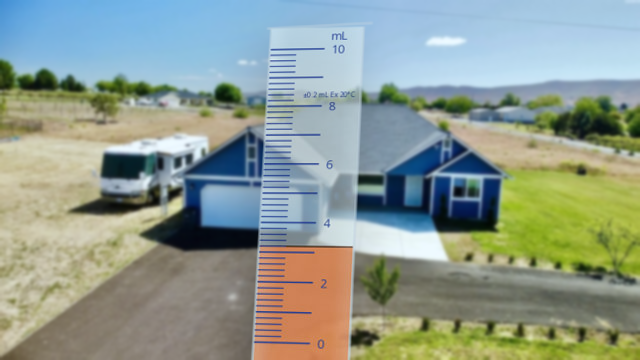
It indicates 3.2 mL
